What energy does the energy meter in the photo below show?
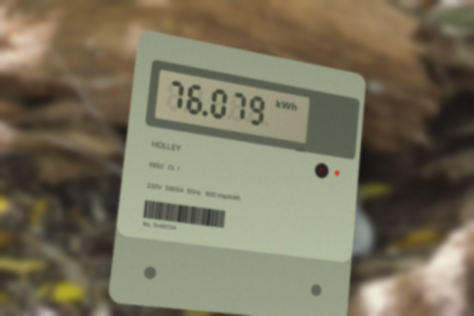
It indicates 76.079 kWh
